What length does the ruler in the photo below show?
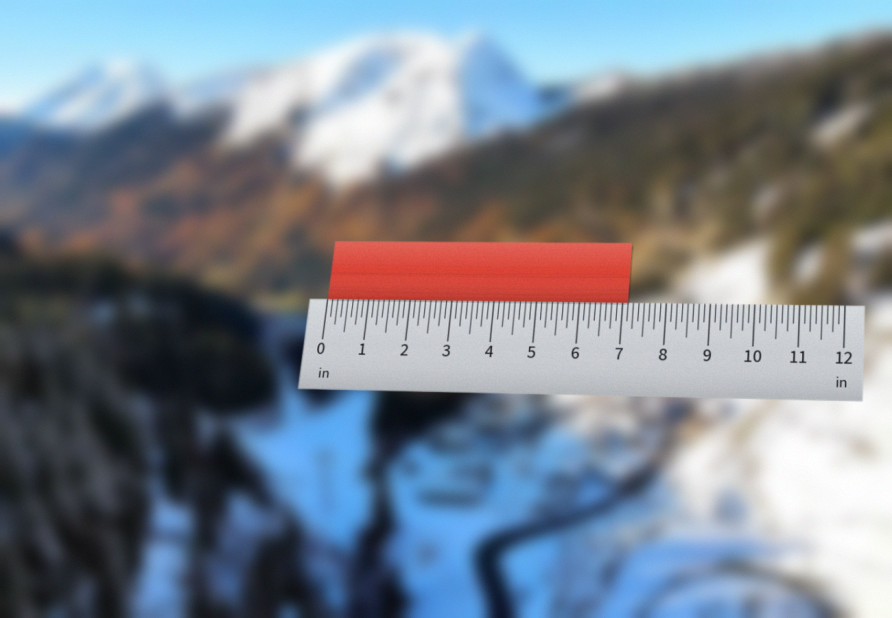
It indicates 7.125 in
